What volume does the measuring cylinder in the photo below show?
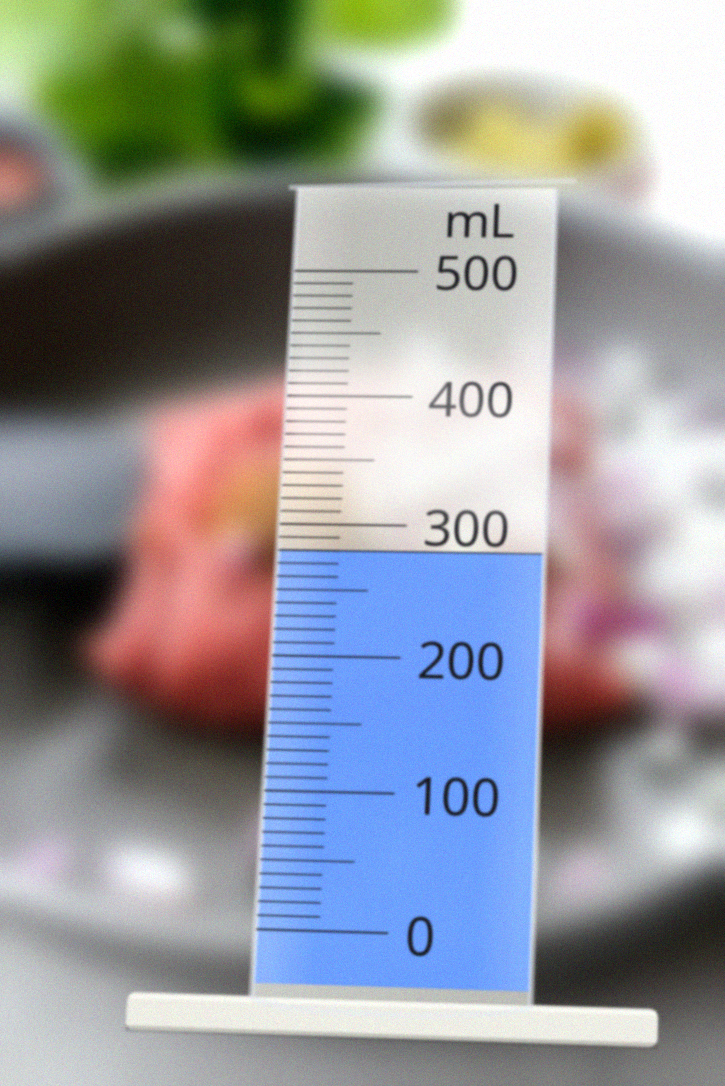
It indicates 280 mL
